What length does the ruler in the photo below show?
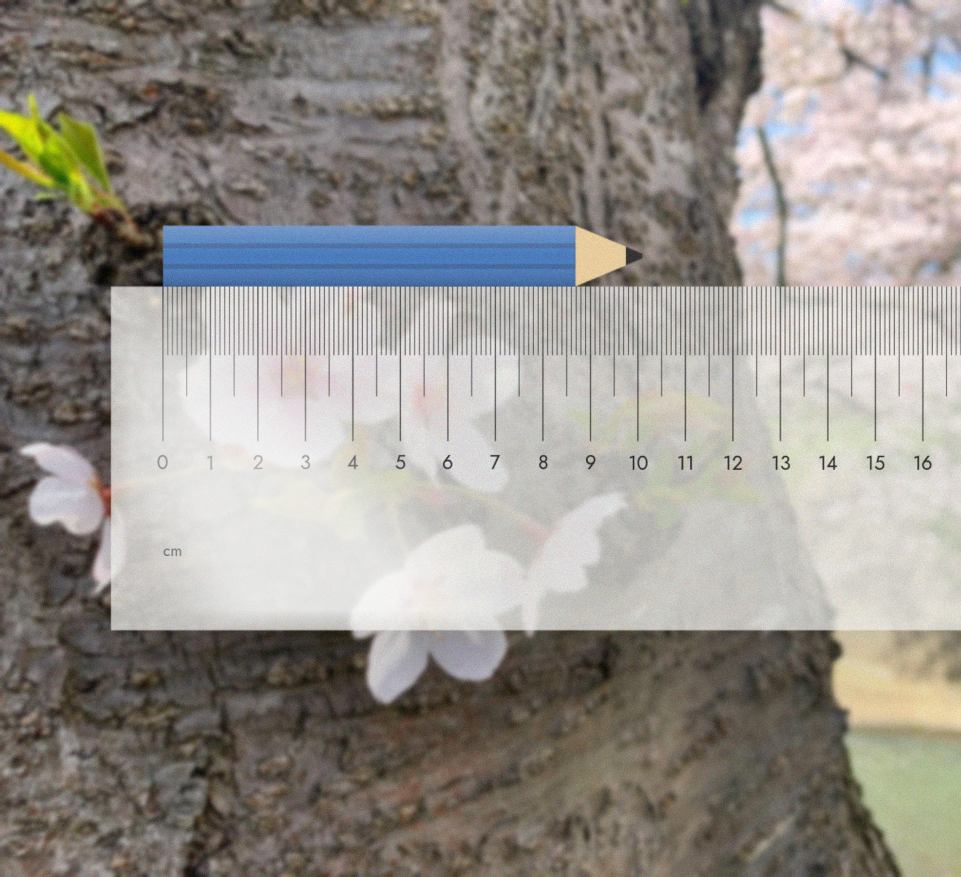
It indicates 10.1 cm
